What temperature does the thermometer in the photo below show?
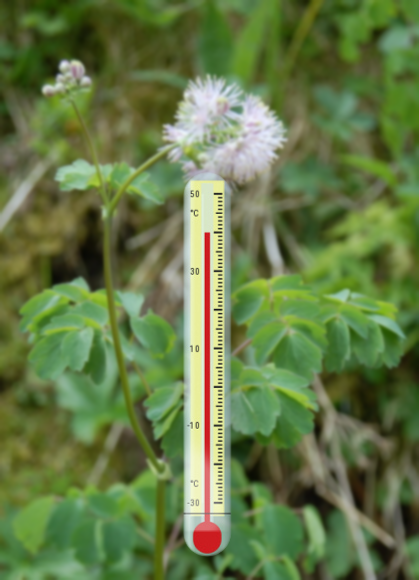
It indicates 40 °C
